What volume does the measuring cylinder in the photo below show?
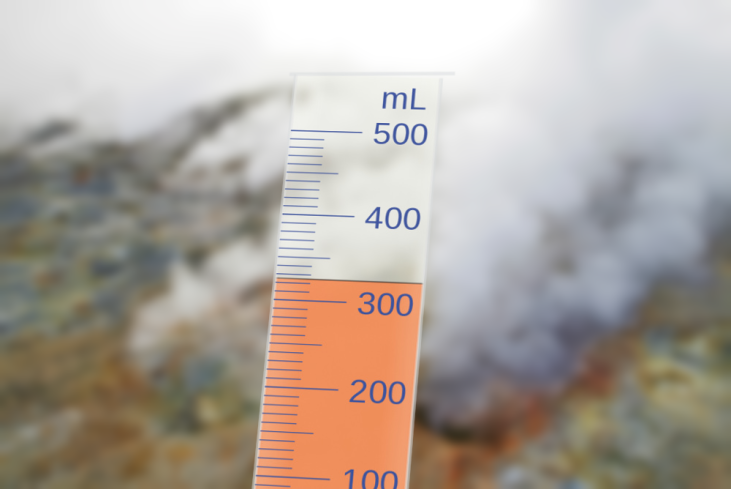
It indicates 325 mL
